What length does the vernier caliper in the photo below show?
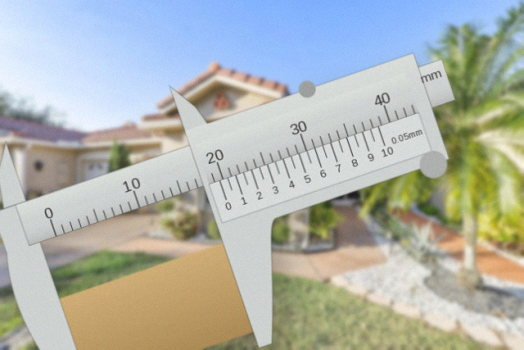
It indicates 19.6 mm
